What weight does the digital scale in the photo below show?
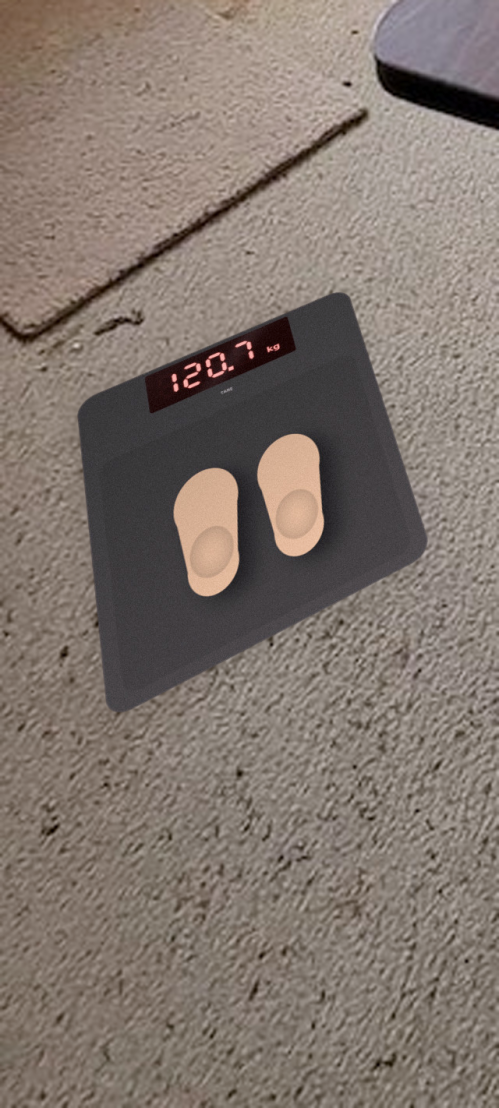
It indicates 120.7 kg
